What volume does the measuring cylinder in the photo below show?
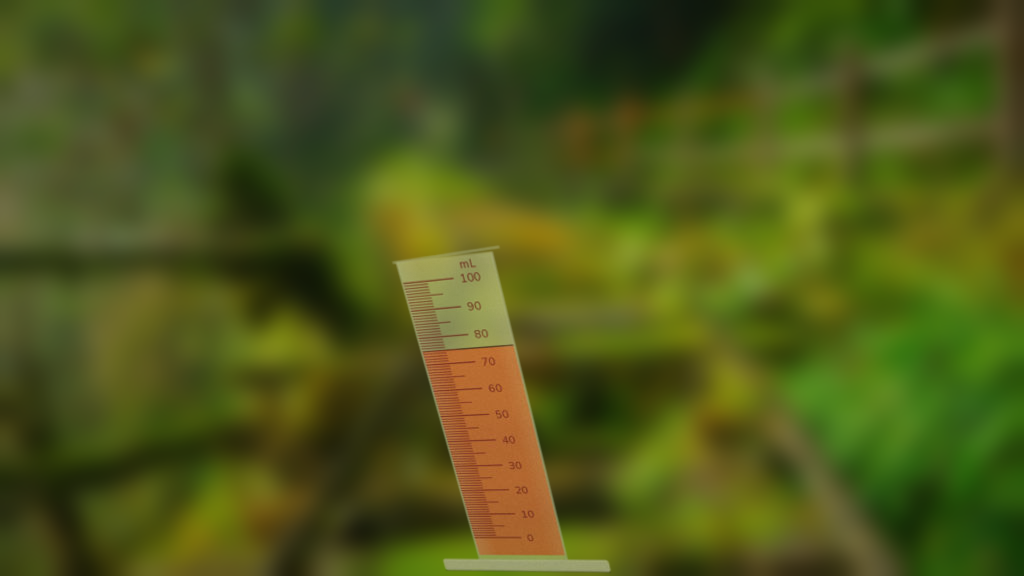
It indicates 75 mL
